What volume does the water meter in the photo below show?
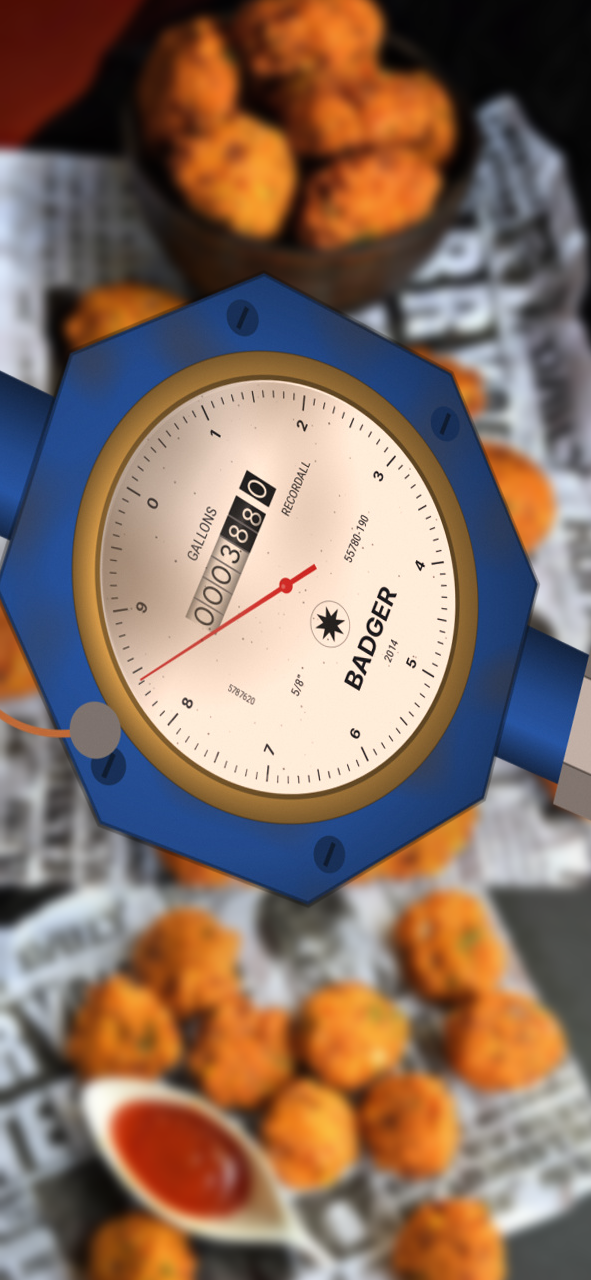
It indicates 3878.4 gal
